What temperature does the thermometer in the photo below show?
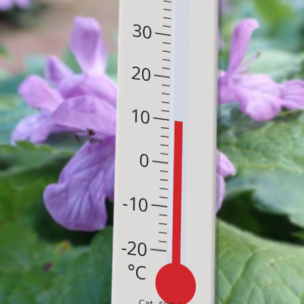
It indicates 10 °C
